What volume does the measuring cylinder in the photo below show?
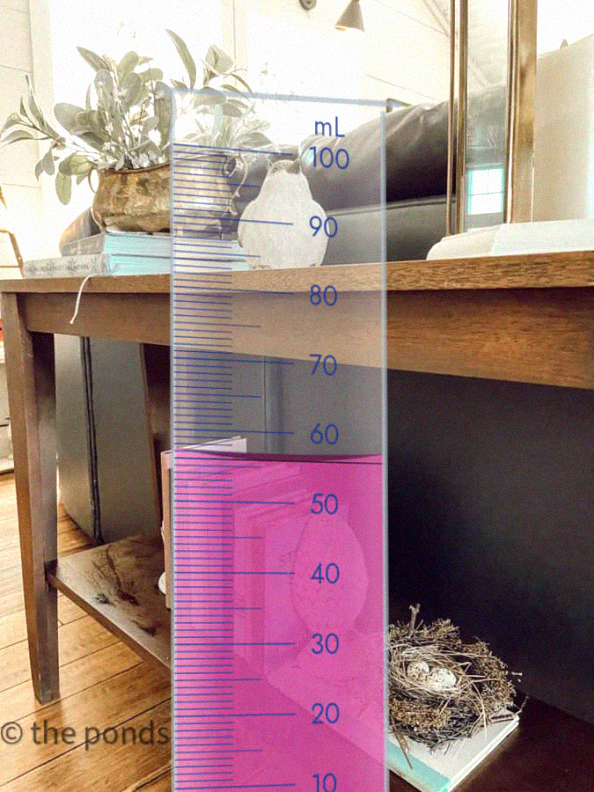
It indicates 56 mL
